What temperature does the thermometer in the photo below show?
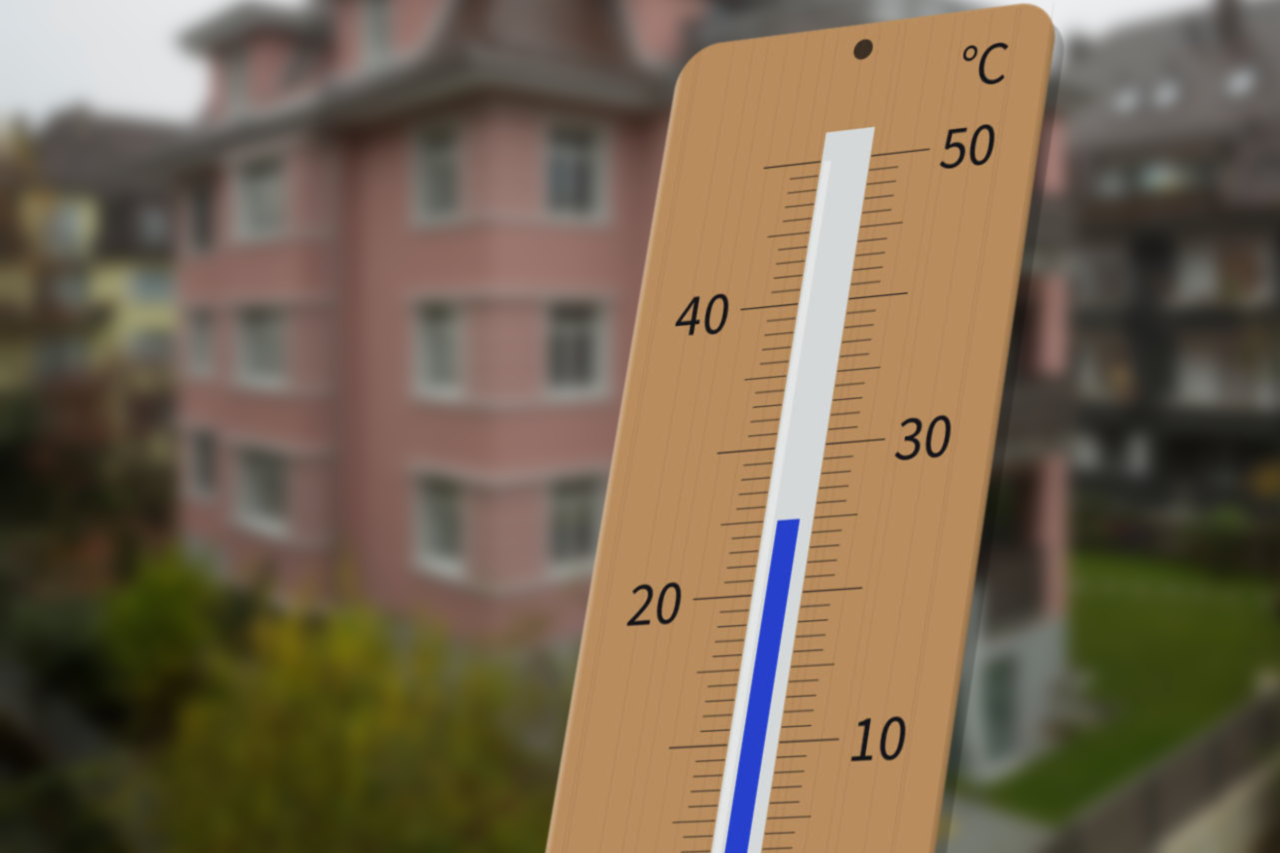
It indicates 25 °C
